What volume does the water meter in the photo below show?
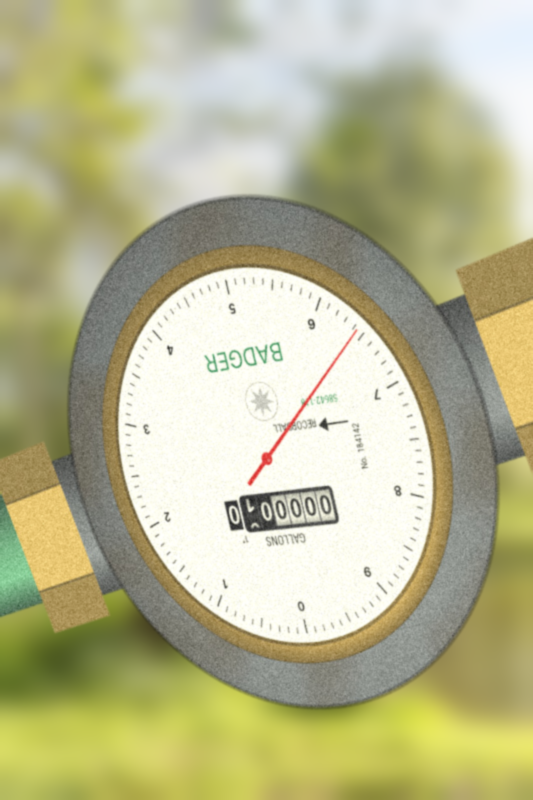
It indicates 6.4 gal
